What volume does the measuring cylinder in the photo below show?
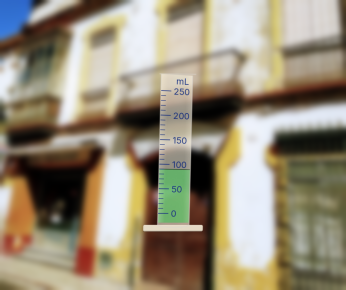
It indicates 90 mL
